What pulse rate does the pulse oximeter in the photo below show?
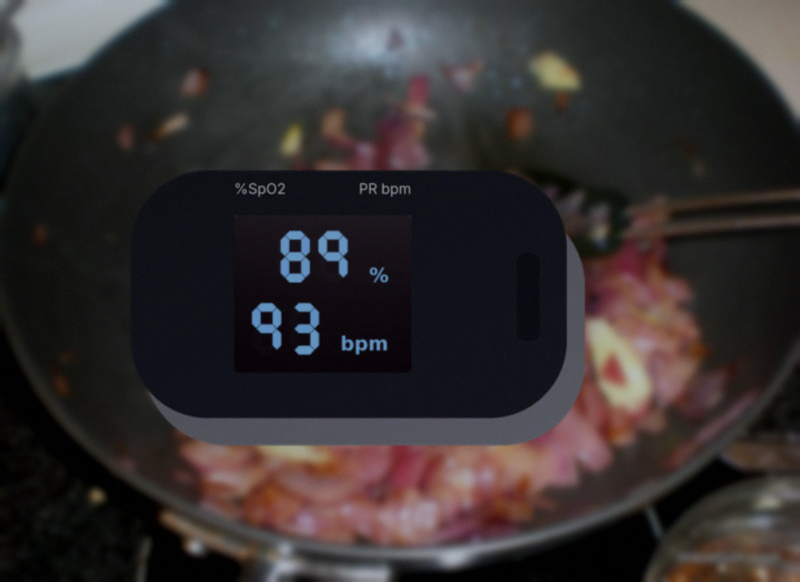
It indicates 93 bpm
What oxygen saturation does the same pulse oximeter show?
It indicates 89 %
